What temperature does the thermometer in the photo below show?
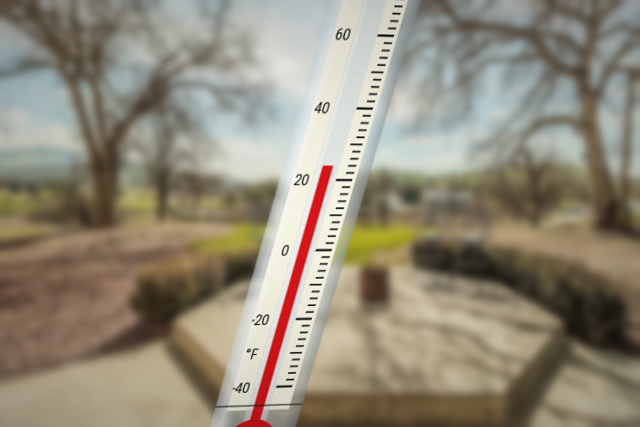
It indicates 24 °F
